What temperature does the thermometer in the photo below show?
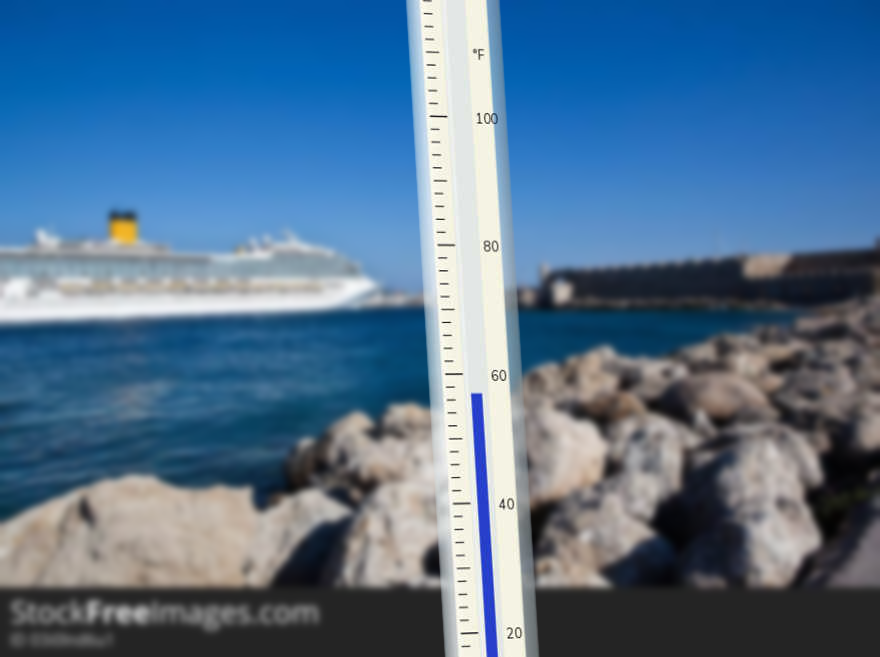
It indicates 57 °F
